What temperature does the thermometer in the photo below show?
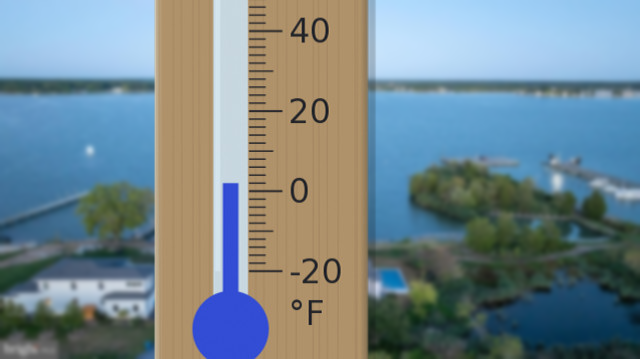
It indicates 2 °F
